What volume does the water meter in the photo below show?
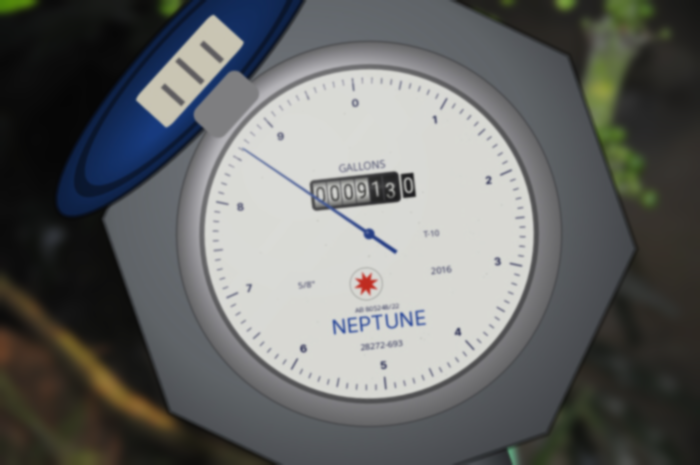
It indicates 9128.6 gal
